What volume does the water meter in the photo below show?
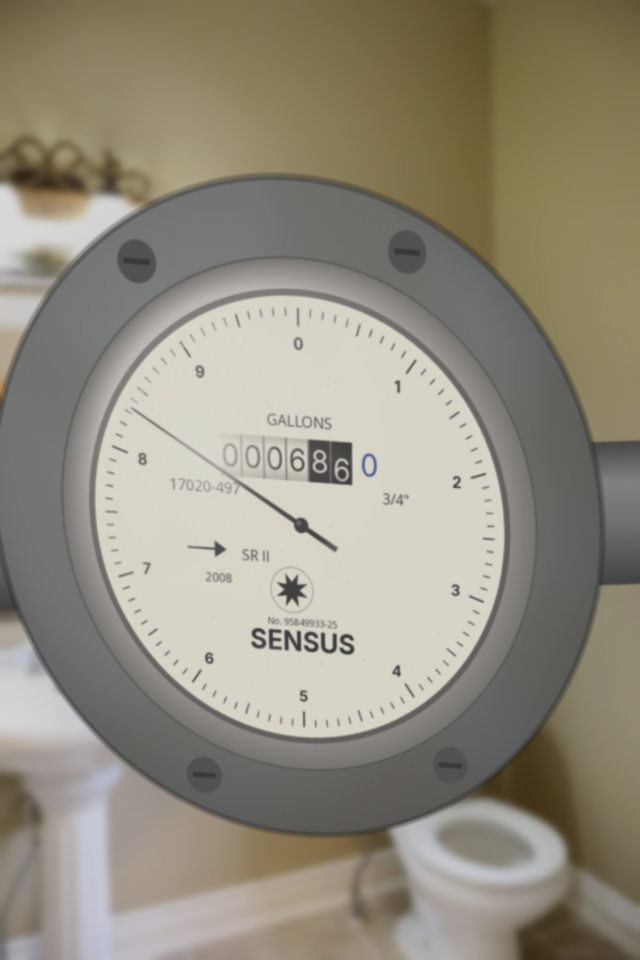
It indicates 6858.3 gal
